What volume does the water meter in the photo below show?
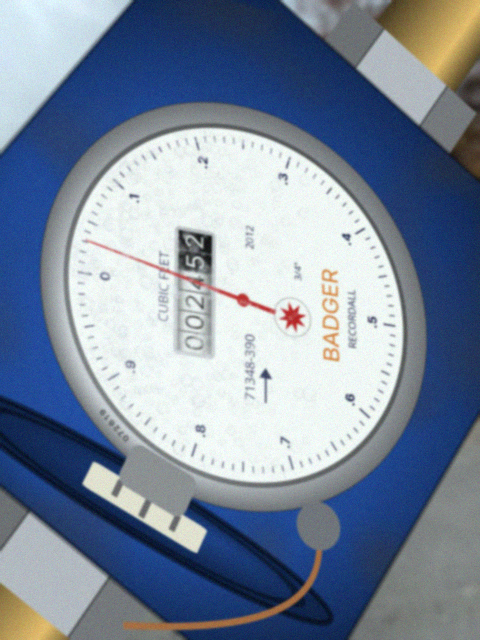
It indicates 2452.03 ft³
